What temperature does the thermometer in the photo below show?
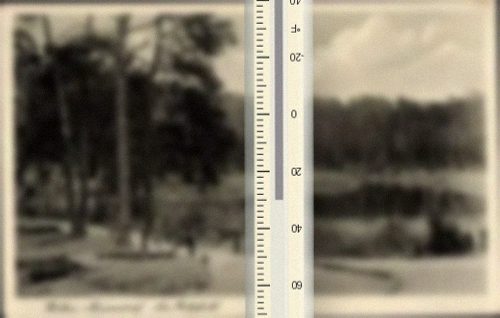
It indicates 30 °F
